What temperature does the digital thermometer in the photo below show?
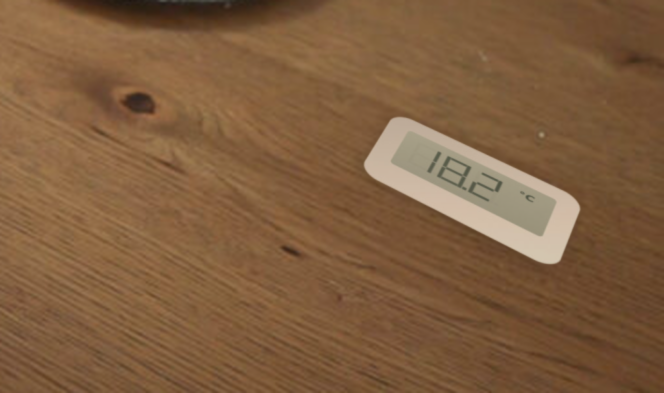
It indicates 18.2 °C
